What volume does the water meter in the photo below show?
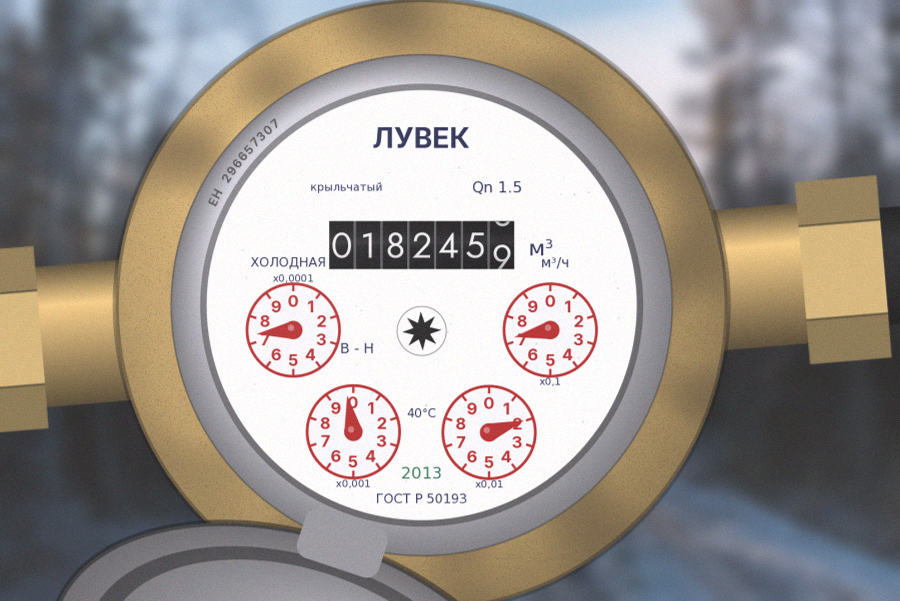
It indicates 182458.7197 m³
